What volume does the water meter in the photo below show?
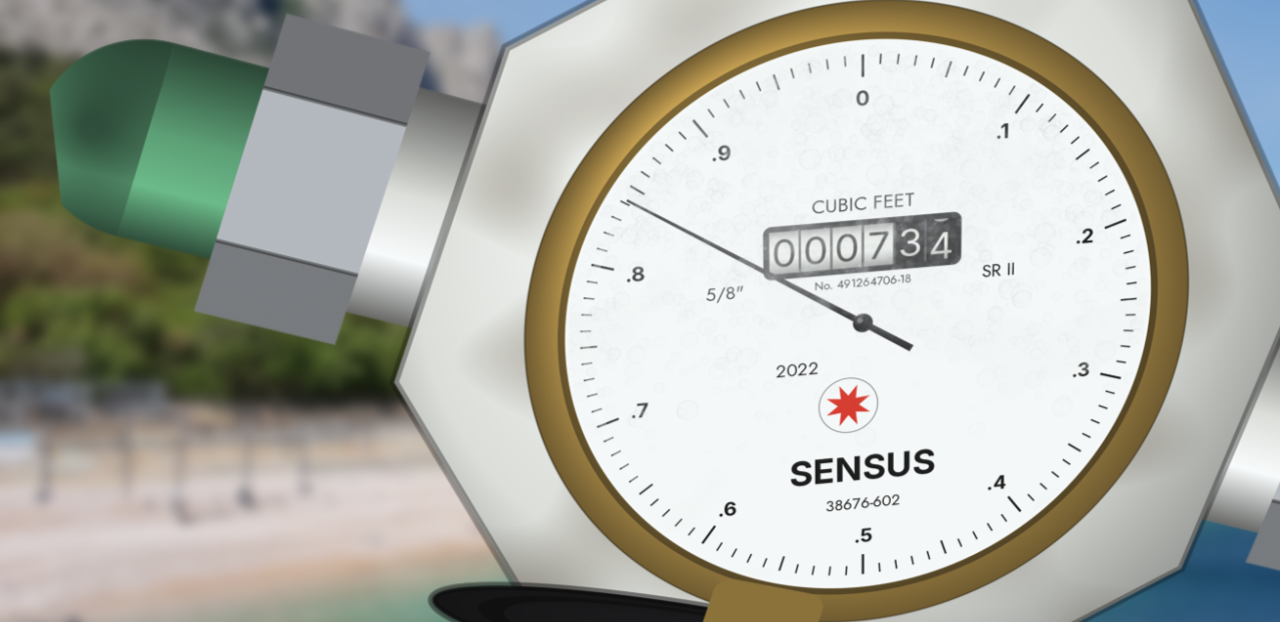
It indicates 733.84 ft³
